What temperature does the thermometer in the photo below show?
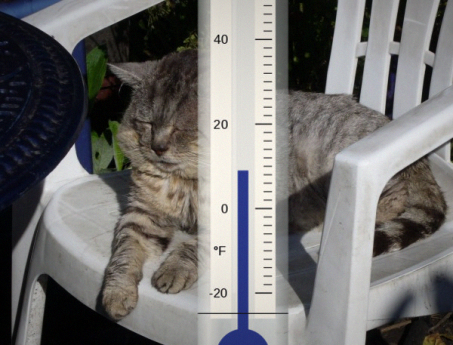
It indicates 9 °F
